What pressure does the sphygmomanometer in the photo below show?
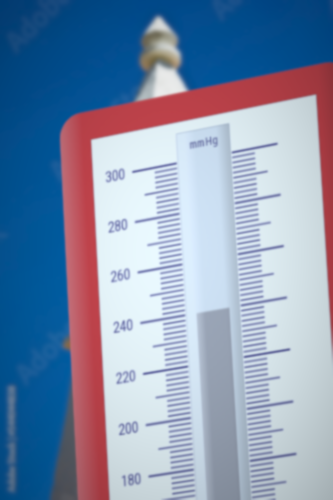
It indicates 240 mmHg
